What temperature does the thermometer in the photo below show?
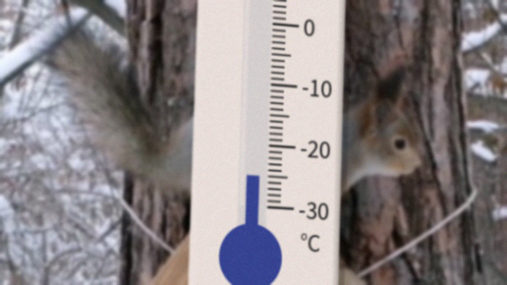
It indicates -25 °C
